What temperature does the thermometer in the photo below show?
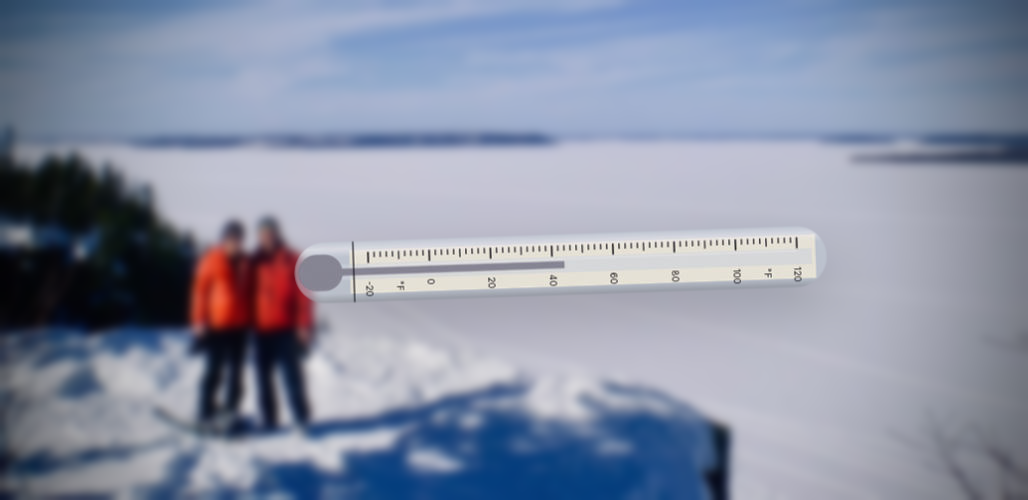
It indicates 44 °F
